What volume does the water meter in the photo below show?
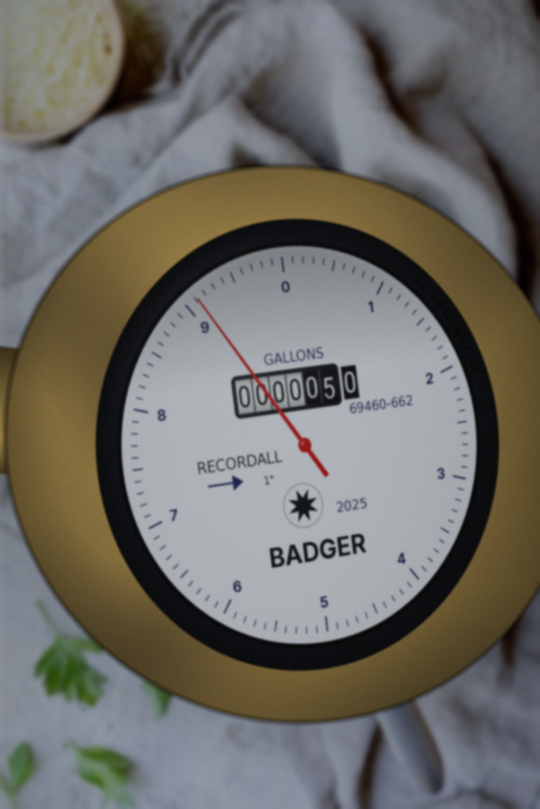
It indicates 49.1 gal
